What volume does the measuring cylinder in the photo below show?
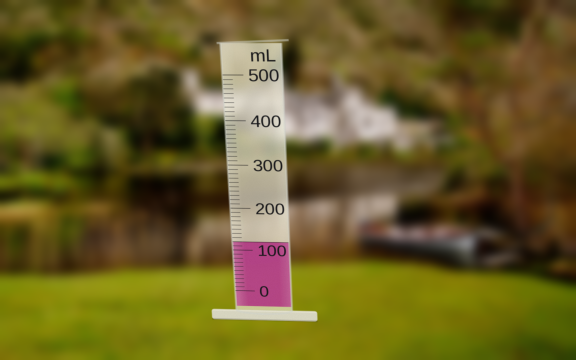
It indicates 120 mL
